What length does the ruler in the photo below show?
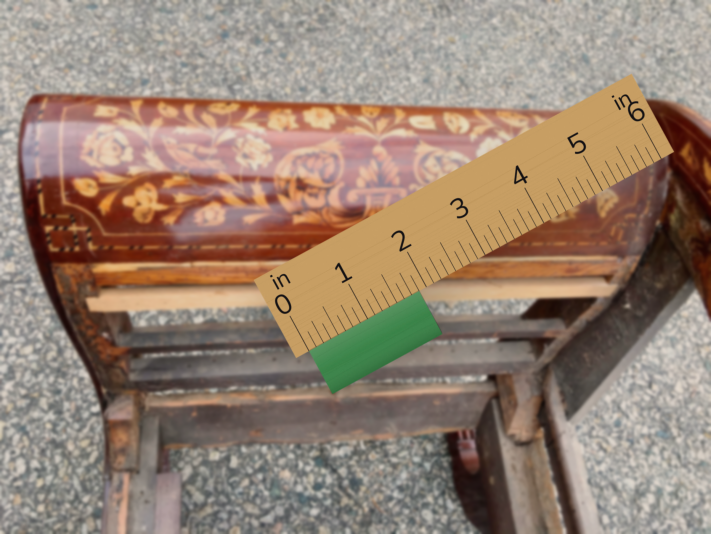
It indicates 1.875 in
